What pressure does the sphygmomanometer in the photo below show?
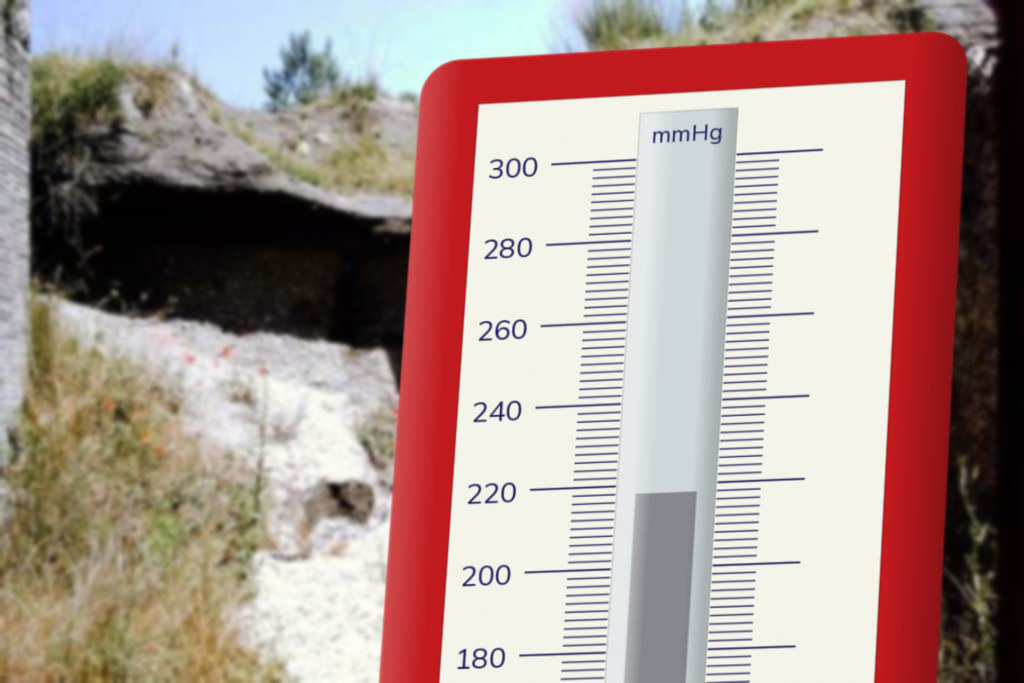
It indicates 218 mmHg
